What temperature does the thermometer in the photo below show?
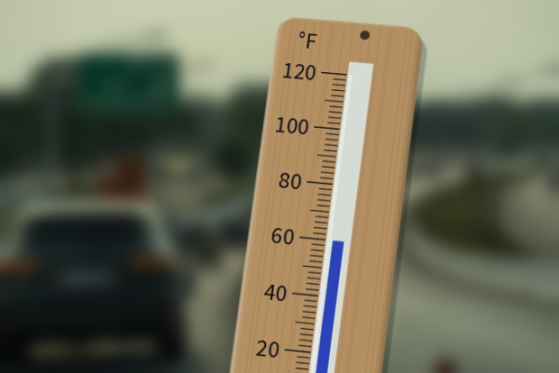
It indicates 60 °F
